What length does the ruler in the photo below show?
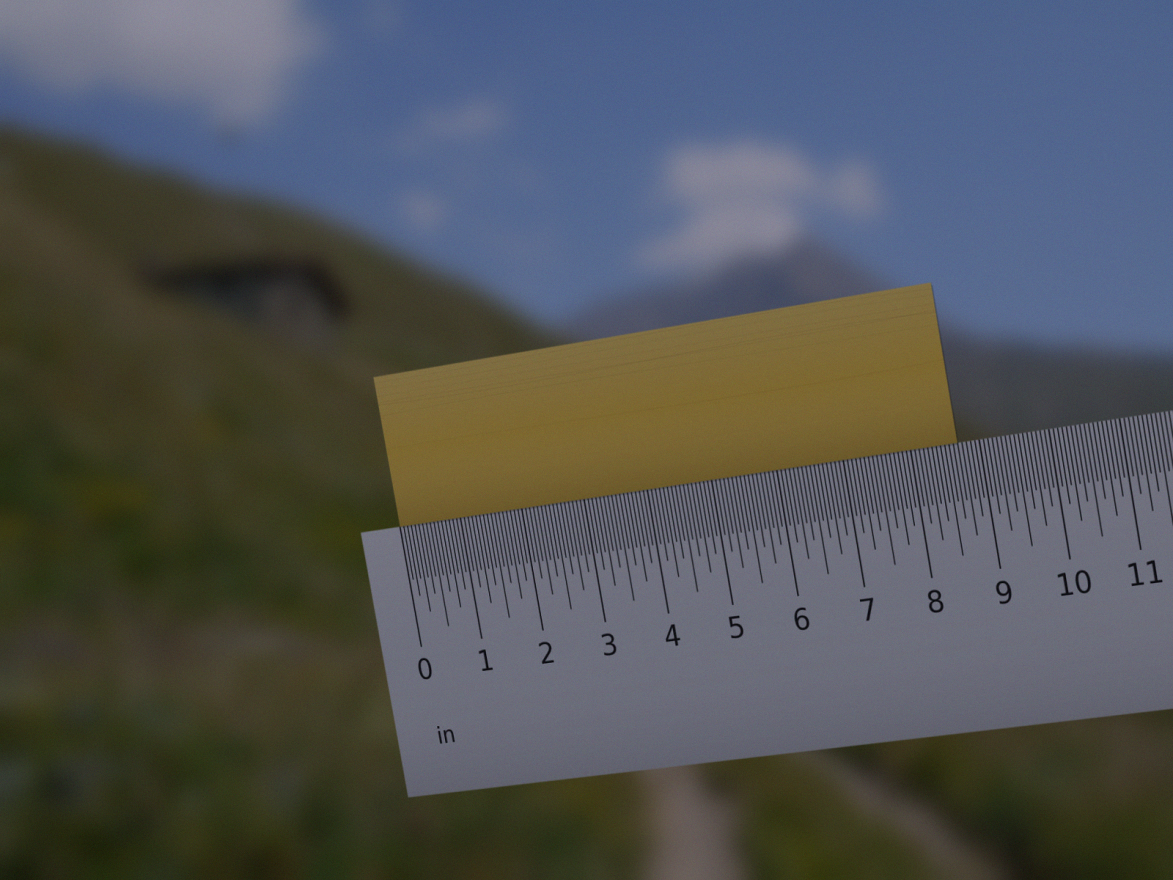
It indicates 8.6875 in
